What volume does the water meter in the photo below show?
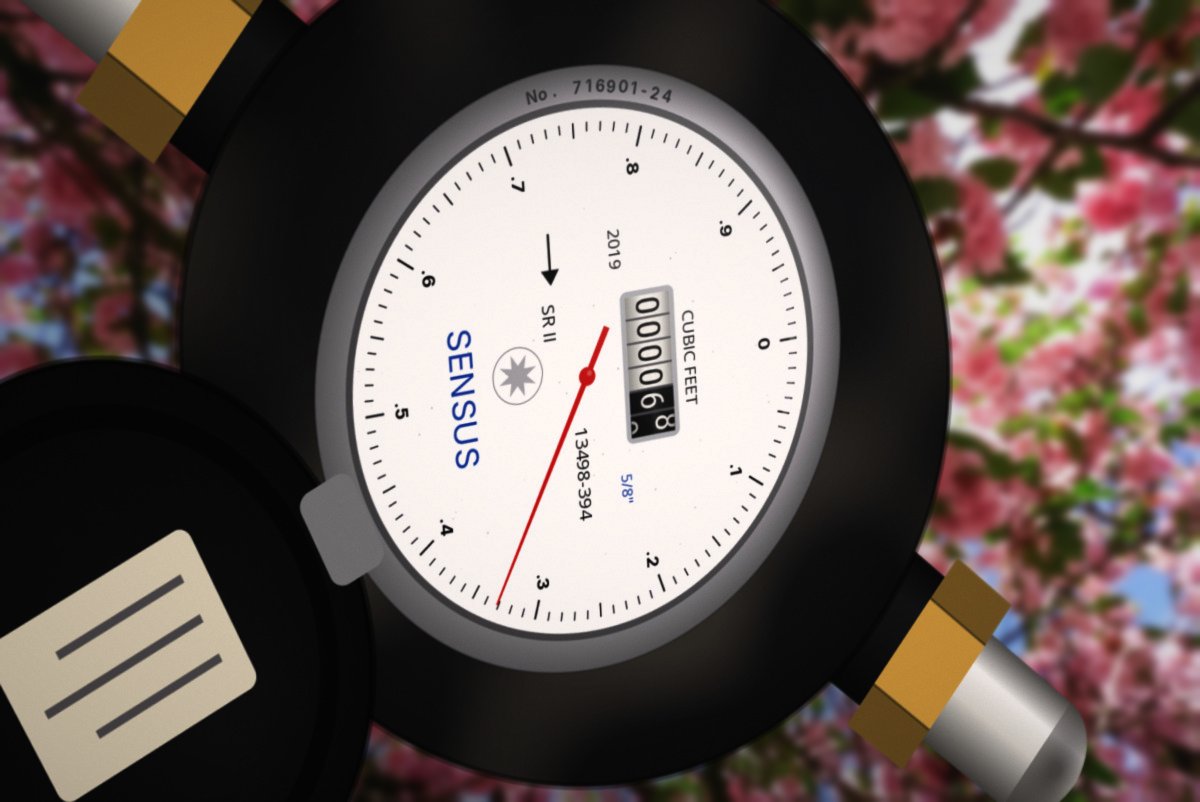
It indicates 68.33 ft³
